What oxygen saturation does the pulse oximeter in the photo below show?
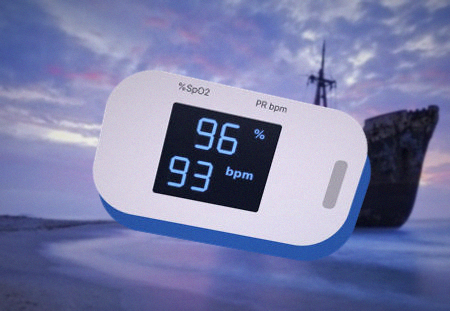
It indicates 96 %
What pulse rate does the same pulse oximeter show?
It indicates 93 bpm
